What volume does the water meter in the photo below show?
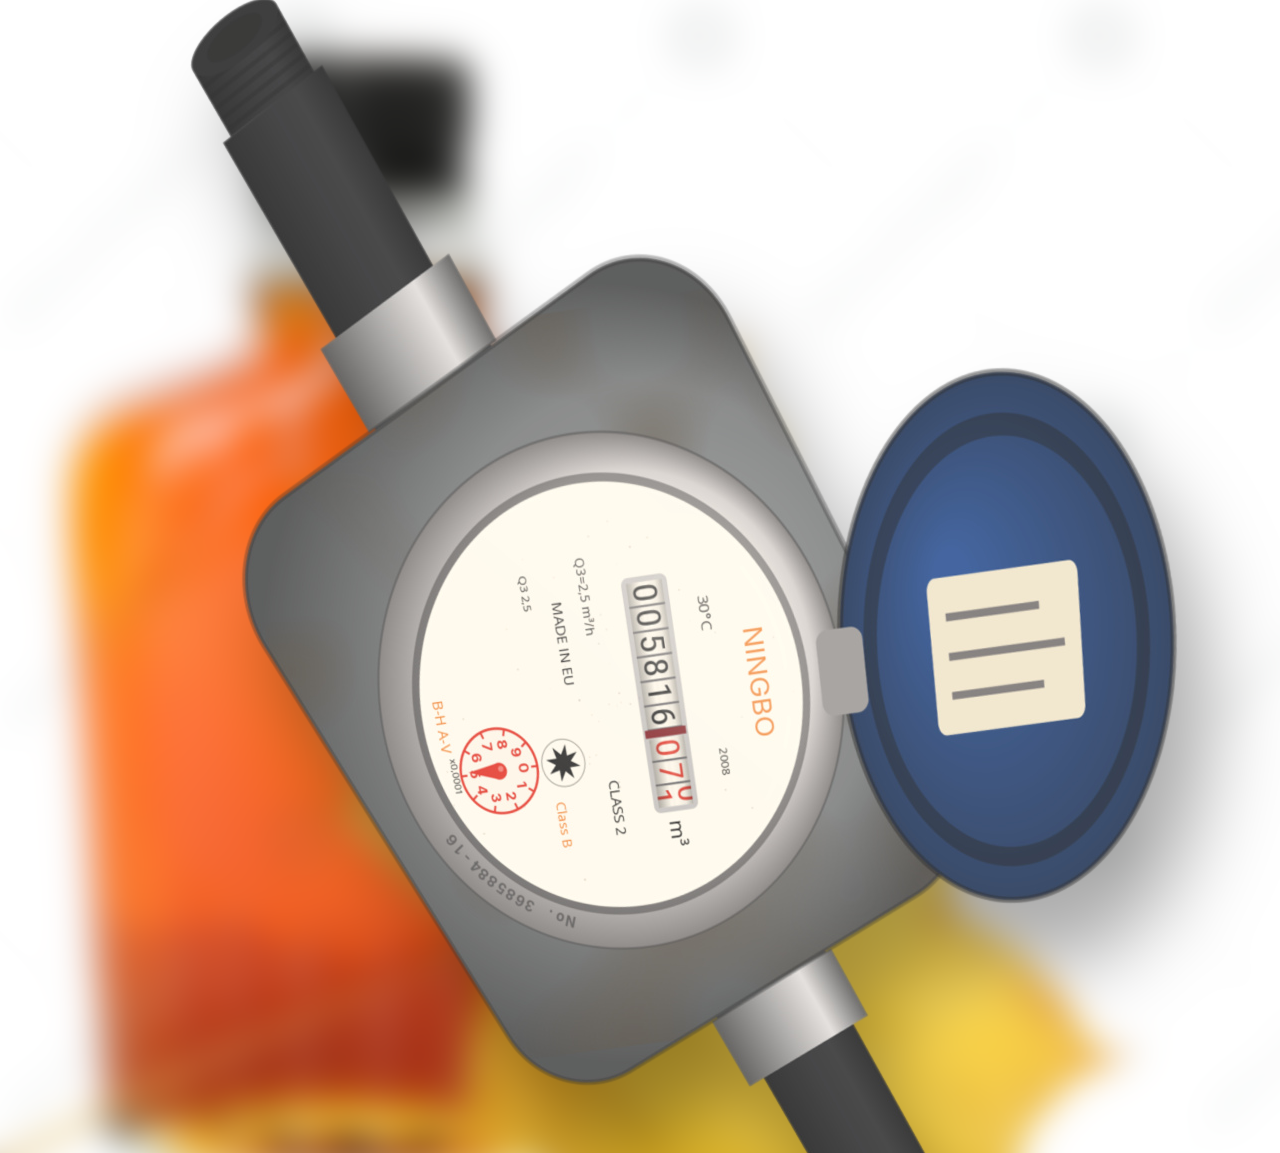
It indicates 5816.0705 m³
